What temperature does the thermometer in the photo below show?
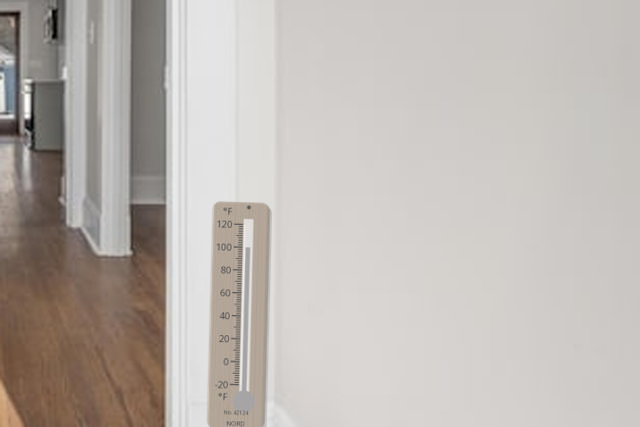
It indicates 100 °F
